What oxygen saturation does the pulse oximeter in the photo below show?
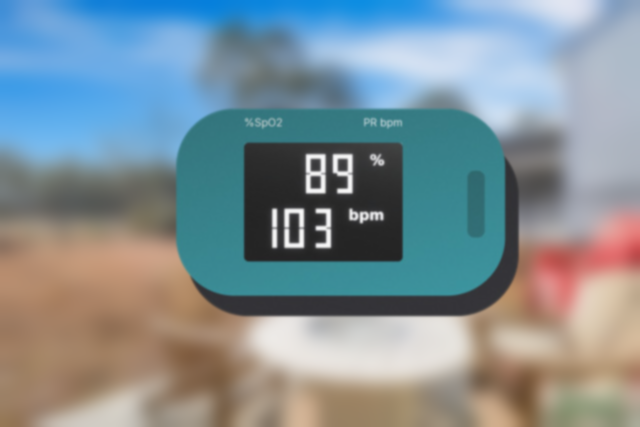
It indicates 89 %
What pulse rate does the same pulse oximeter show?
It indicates 103 bpm
